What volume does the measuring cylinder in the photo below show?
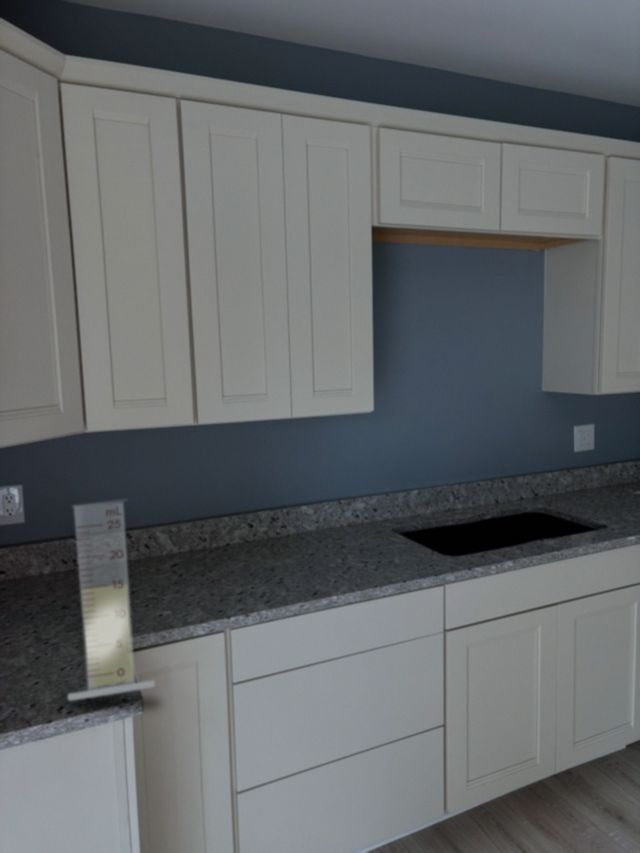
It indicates 15 mL
